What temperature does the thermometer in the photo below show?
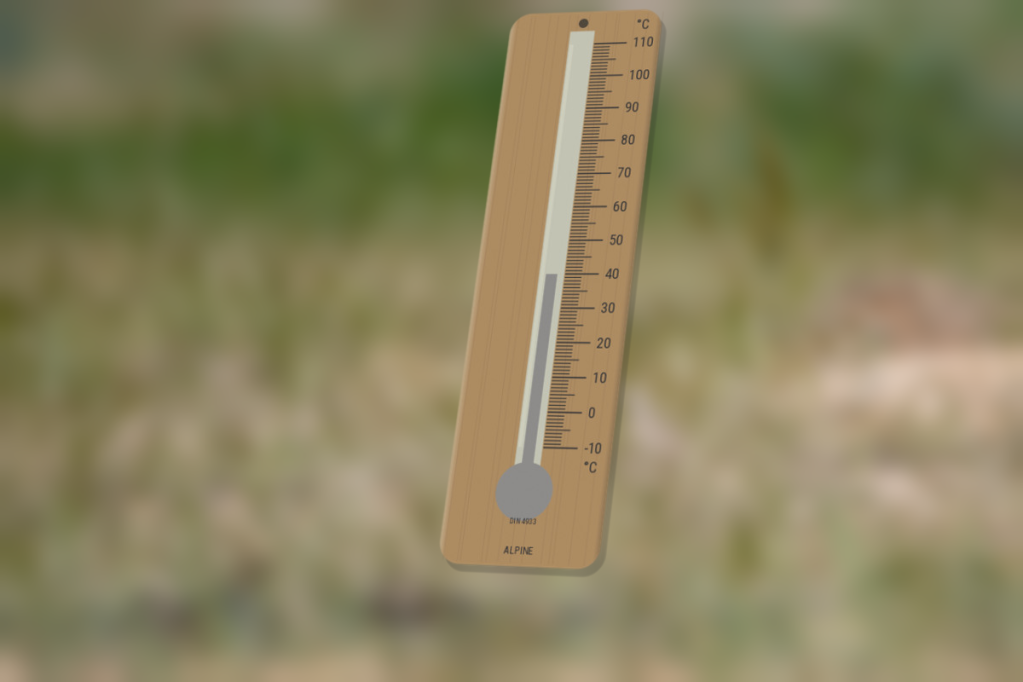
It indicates 40 °C
